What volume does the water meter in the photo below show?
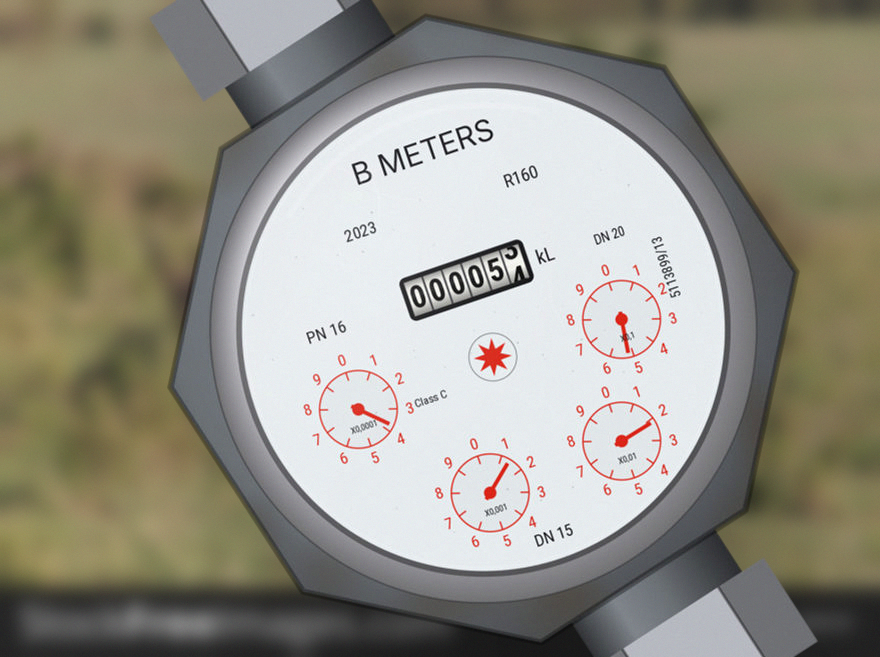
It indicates 53.5213 kL
